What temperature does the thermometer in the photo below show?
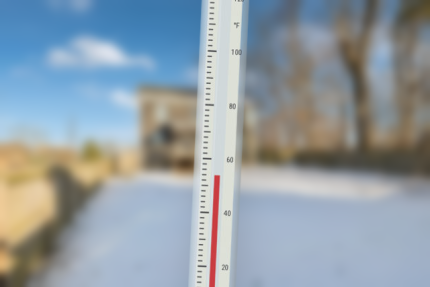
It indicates 54 °F
